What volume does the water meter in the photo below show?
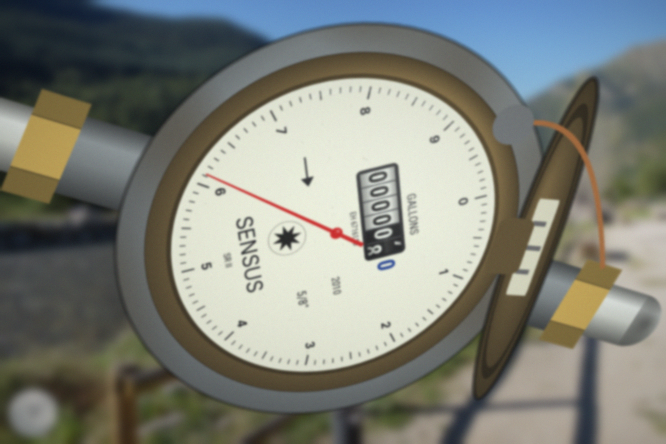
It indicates 76.1 gal
